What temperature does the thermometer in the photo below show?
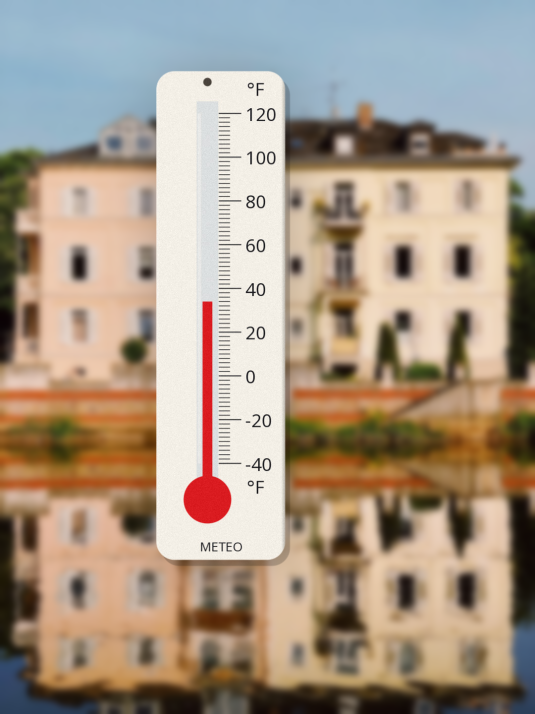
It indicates 34 °F
